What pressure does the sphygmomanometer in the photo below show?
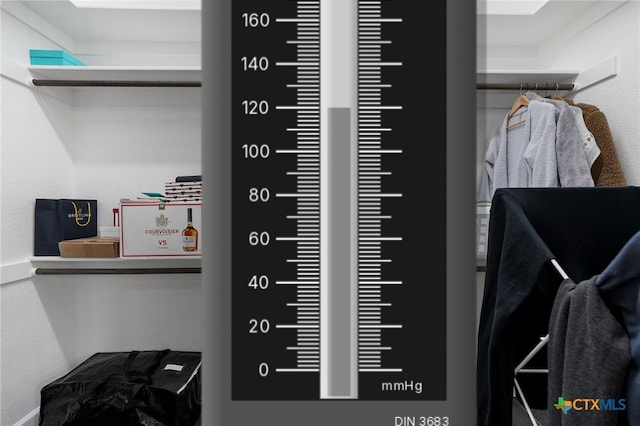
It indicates 120 mmHg
